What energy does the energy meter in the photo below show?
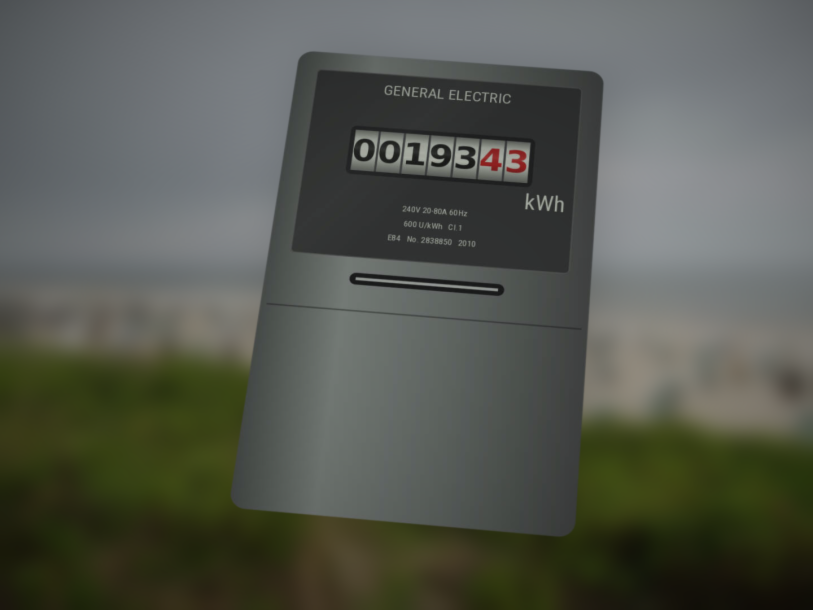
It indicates 193.43 kWh
